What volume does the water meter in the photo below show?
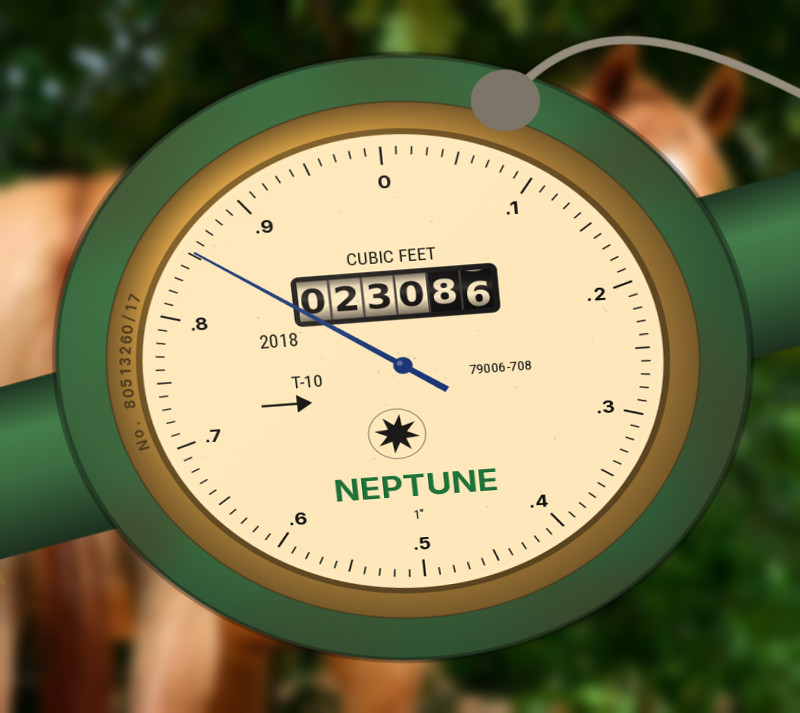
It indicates 23085.85 ft³
